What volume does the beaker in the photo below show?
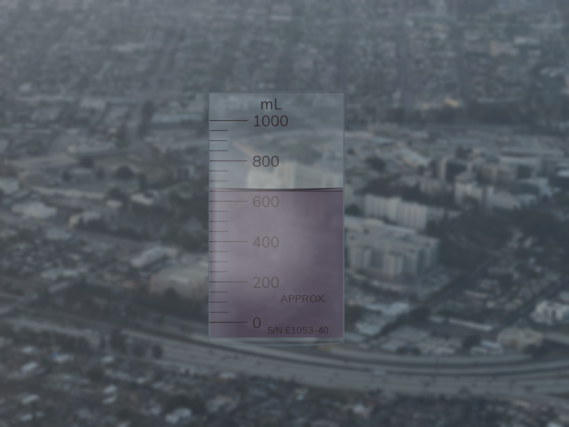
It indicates 650 mL
